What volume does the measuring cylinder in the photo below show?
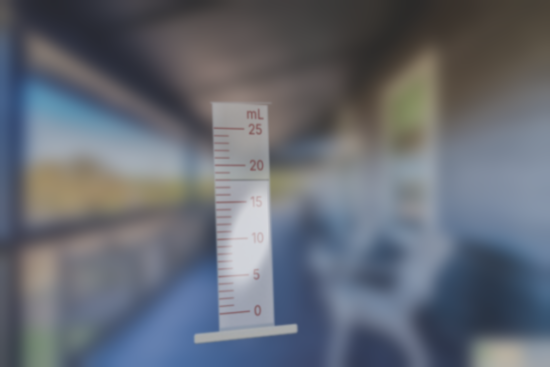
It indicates 18 mL
